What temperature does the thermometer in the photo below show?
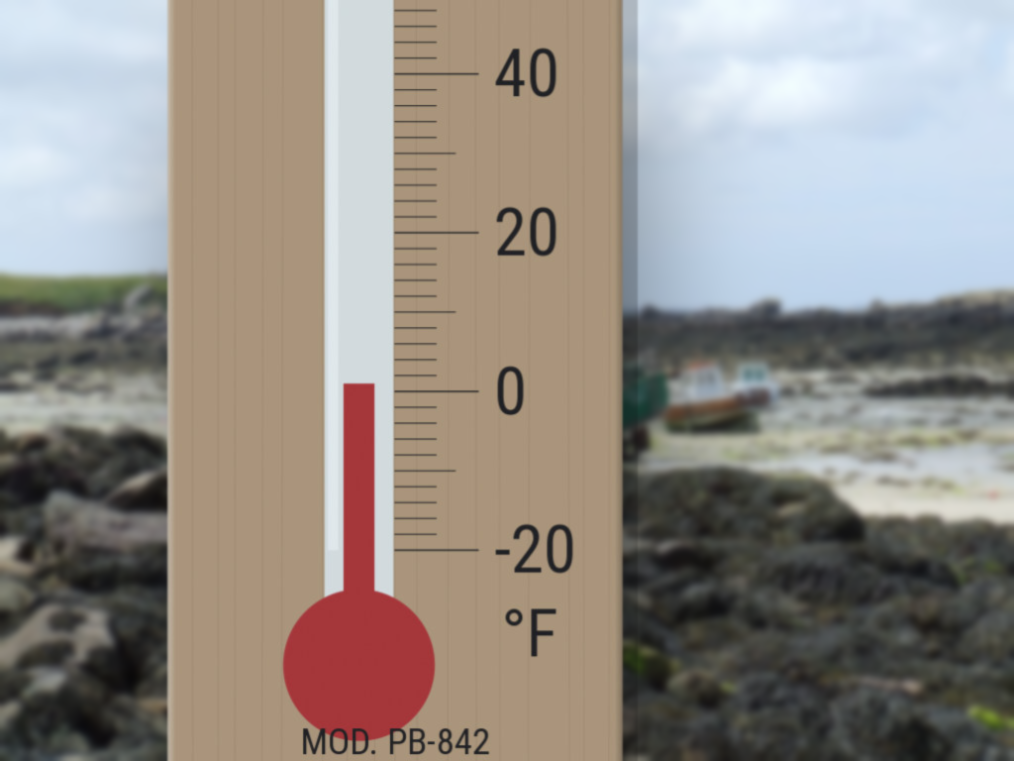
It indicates 1 °F
